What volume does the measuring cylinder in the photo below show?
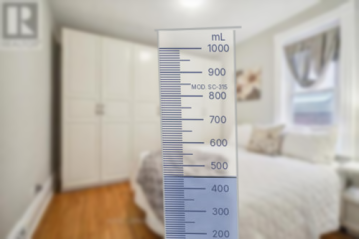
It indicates 450 mL
